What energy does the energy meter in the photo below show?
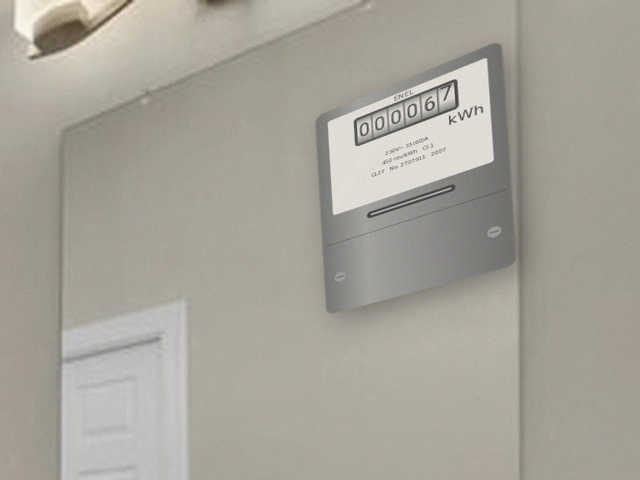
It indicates 67 kWh
